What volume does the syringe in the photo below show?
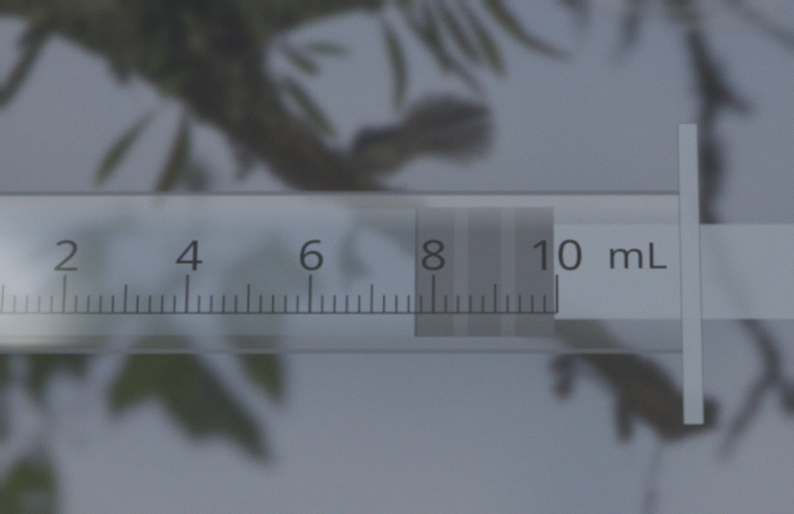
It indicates 7.7 mL
